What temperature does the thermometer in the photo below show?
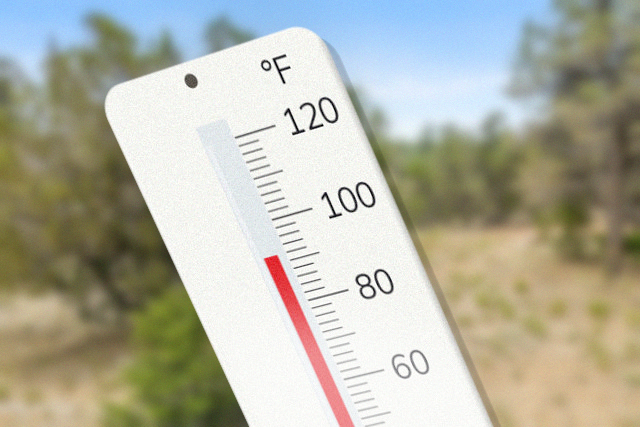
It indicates 92 °F
